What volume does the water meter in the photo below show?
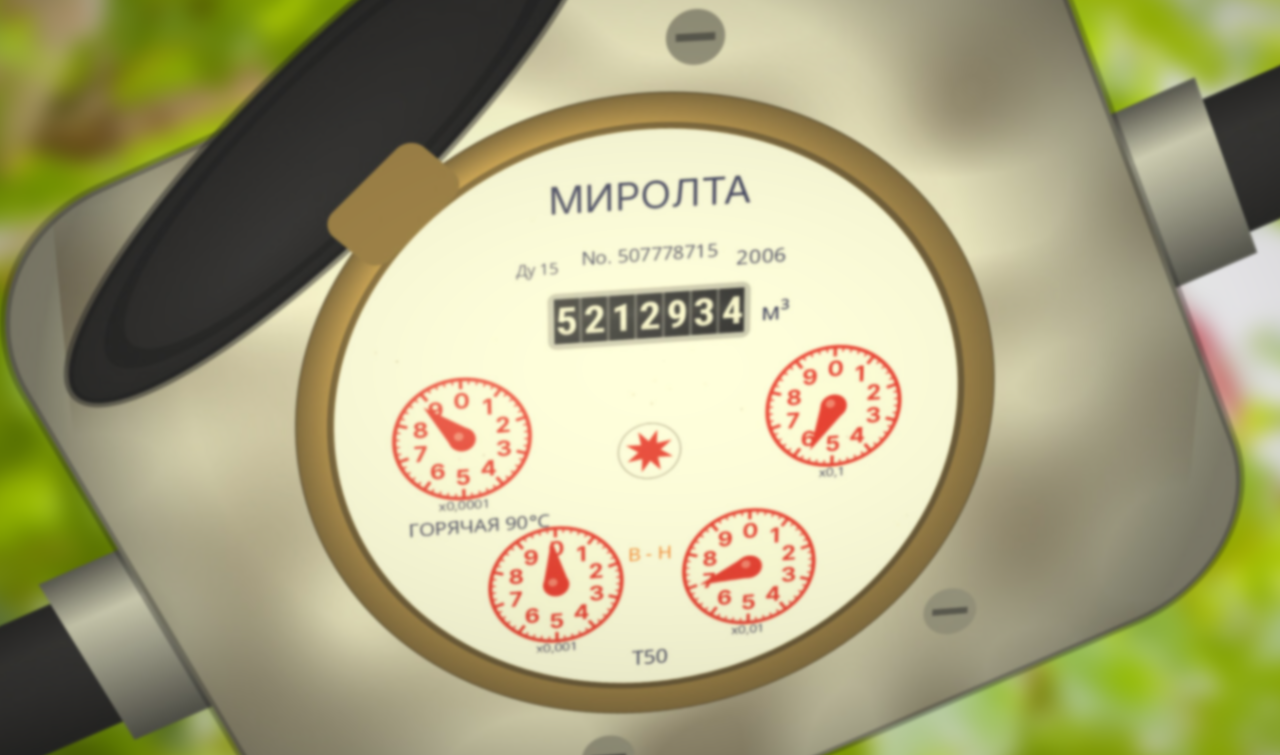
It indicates 5212934.5698 m³
